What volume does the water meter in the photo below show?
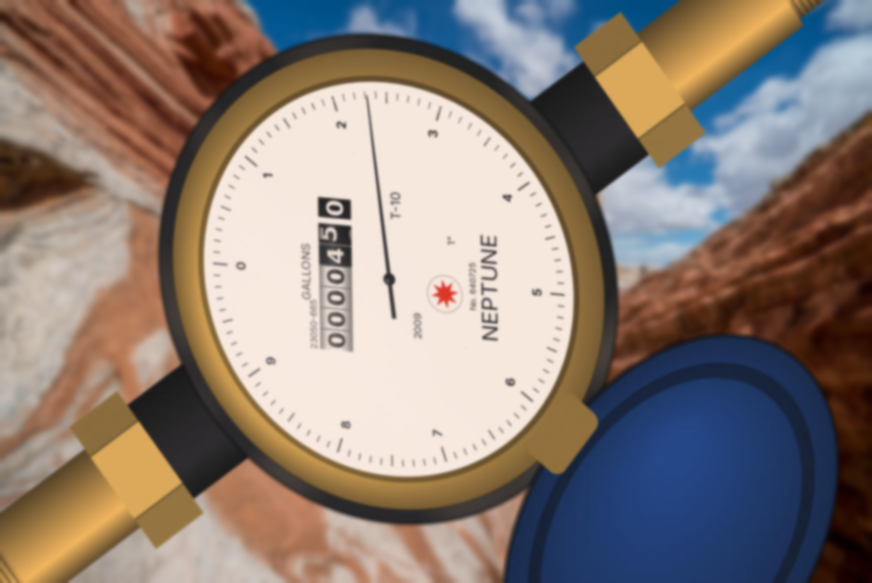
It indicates 452.3 gal
